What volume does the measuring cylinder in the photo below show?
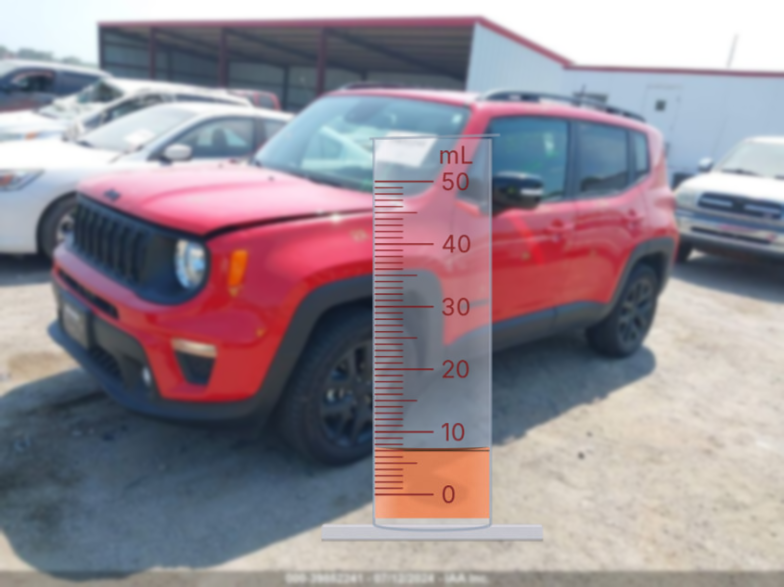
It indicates 7 mL
